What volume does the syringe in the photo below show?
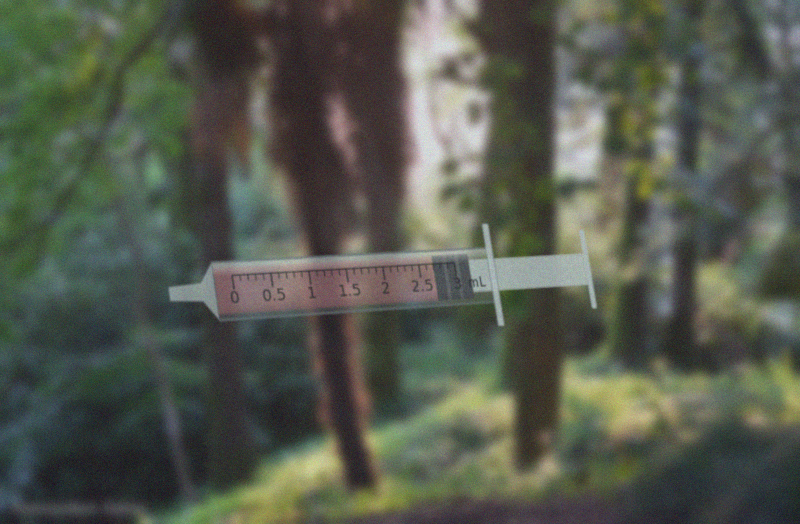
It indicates 2.7 mL
